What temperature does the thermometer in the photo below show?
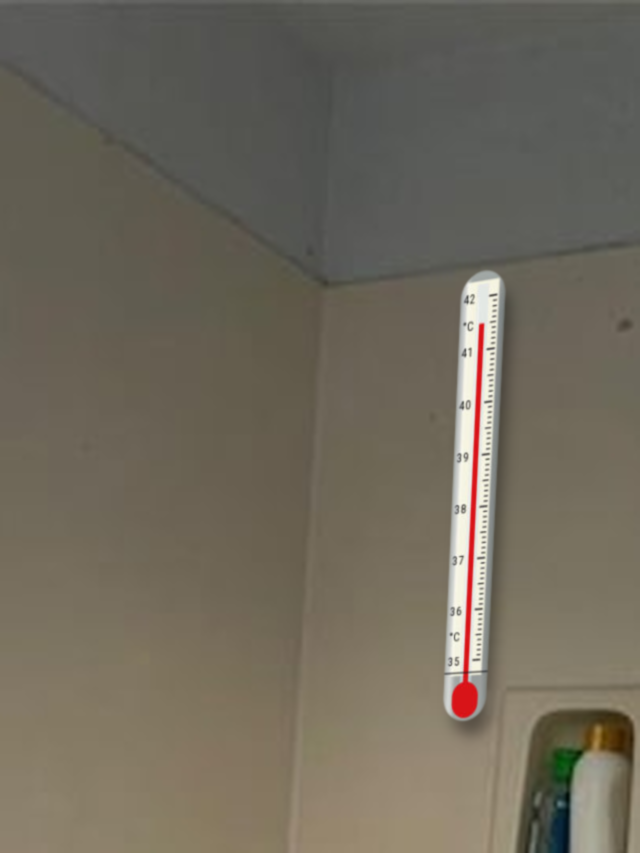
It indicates 41.5 °C
